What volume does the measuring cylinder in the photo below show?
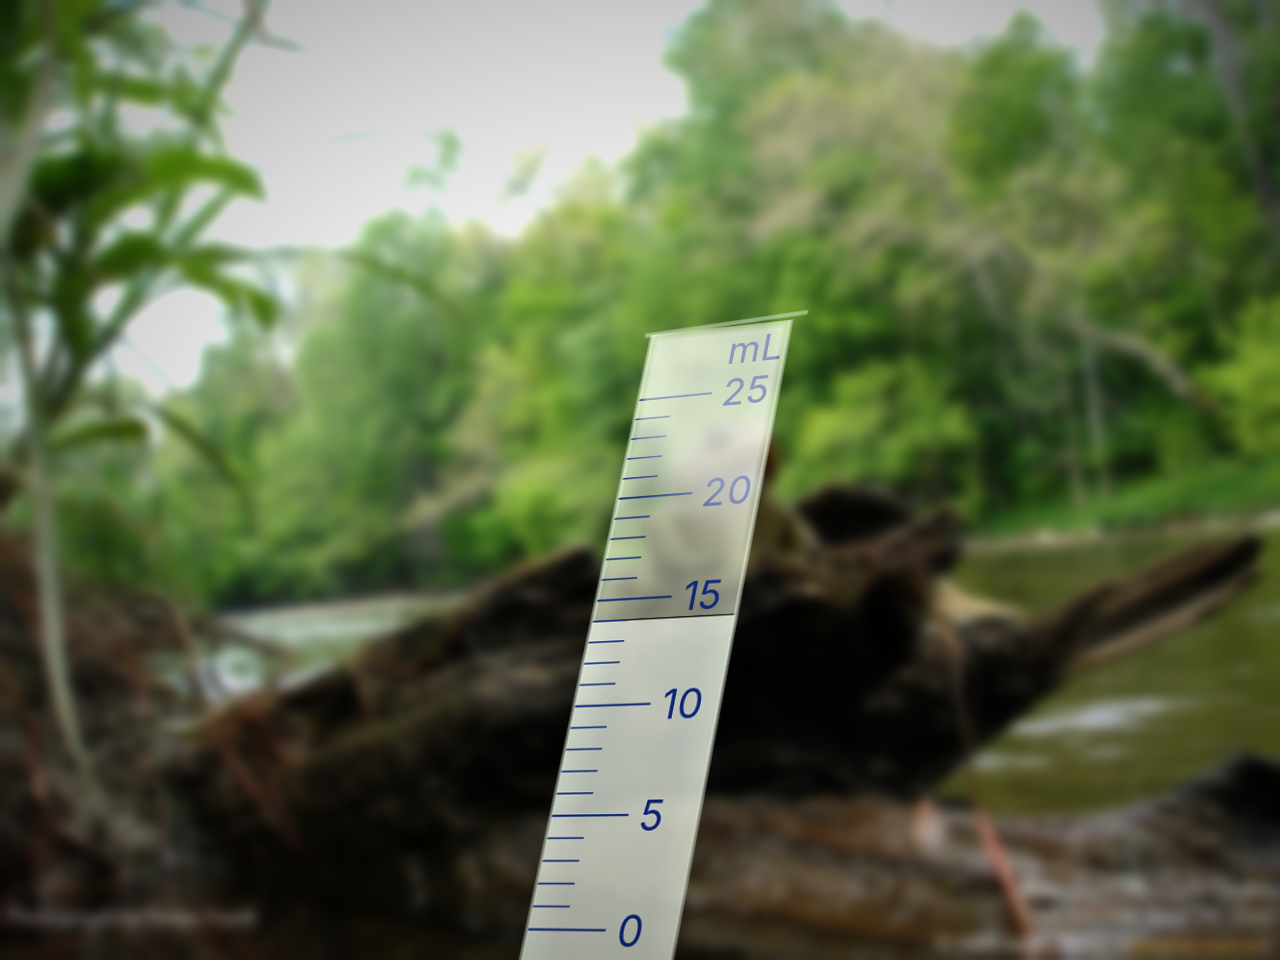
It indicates 14 mL
